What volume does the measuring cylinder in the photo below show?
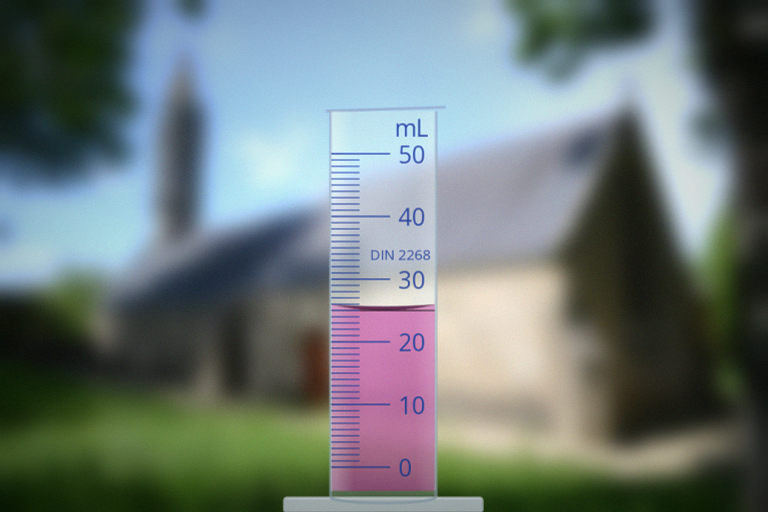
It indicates 25 mL
